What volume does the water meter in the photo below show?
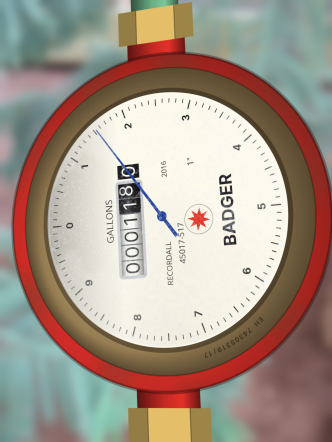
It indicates 1181.5 gal
